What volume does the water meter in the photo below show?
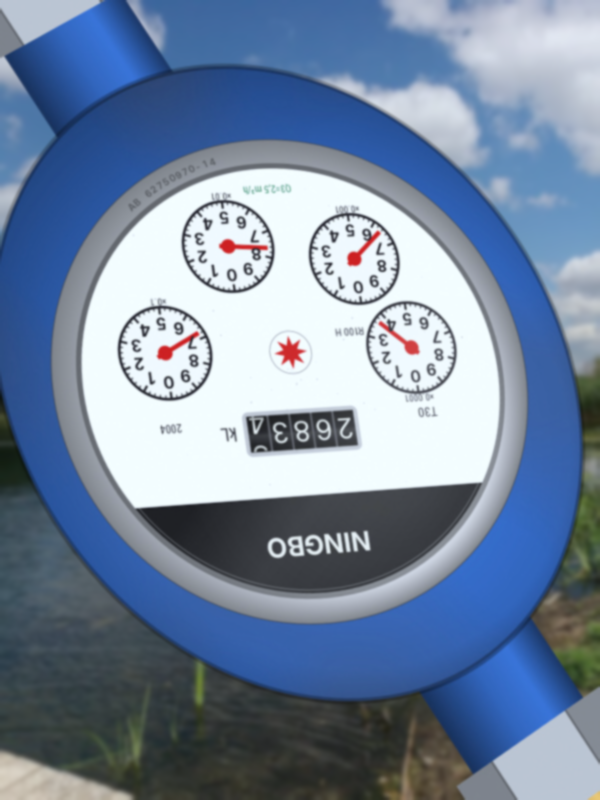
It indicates 26833.6763 kL
